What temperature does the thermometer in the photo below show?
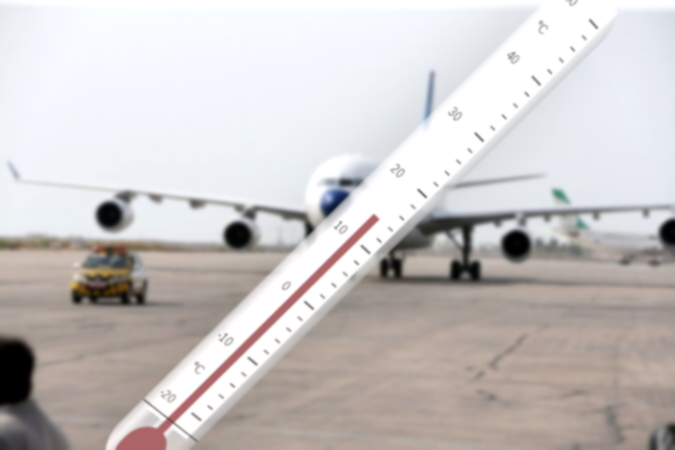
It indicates 14 °C
